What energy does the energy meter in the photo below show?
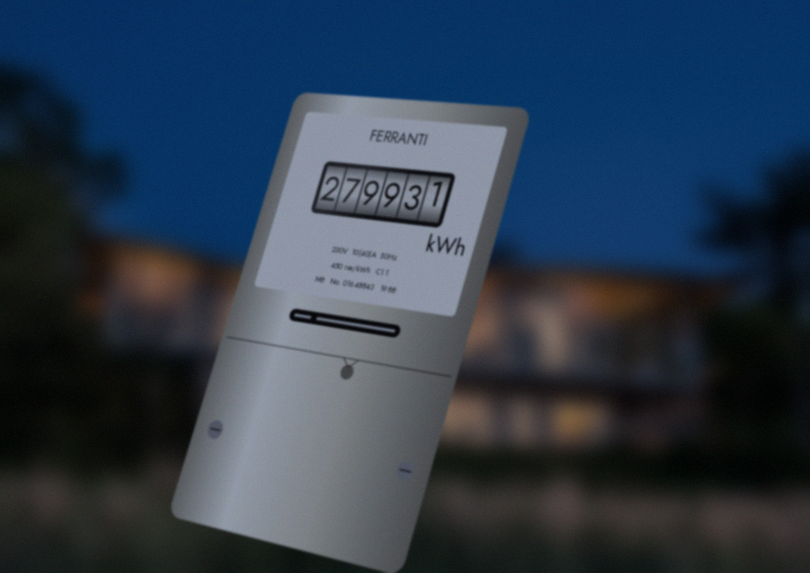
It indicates 279931 kWh
